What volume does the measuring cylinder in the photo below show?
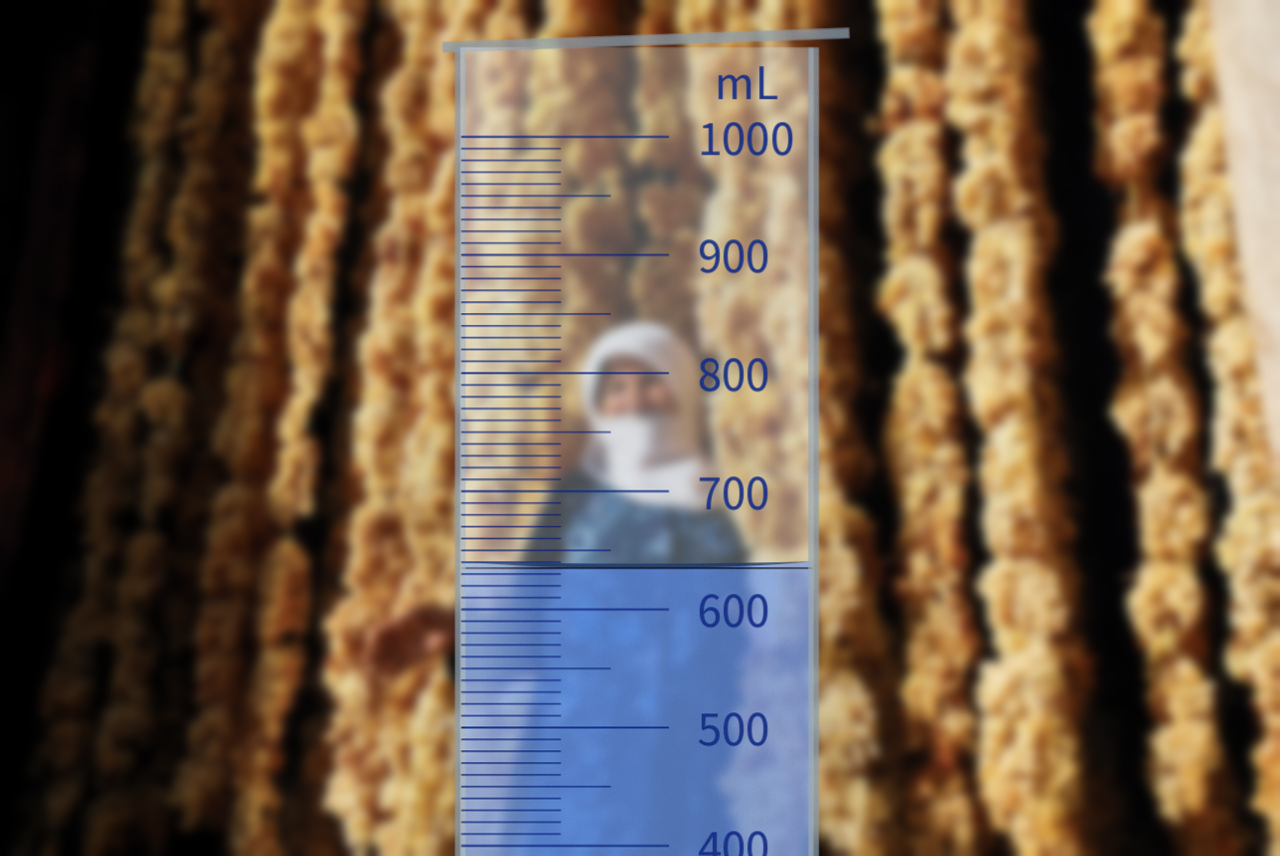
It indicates 635 mL
